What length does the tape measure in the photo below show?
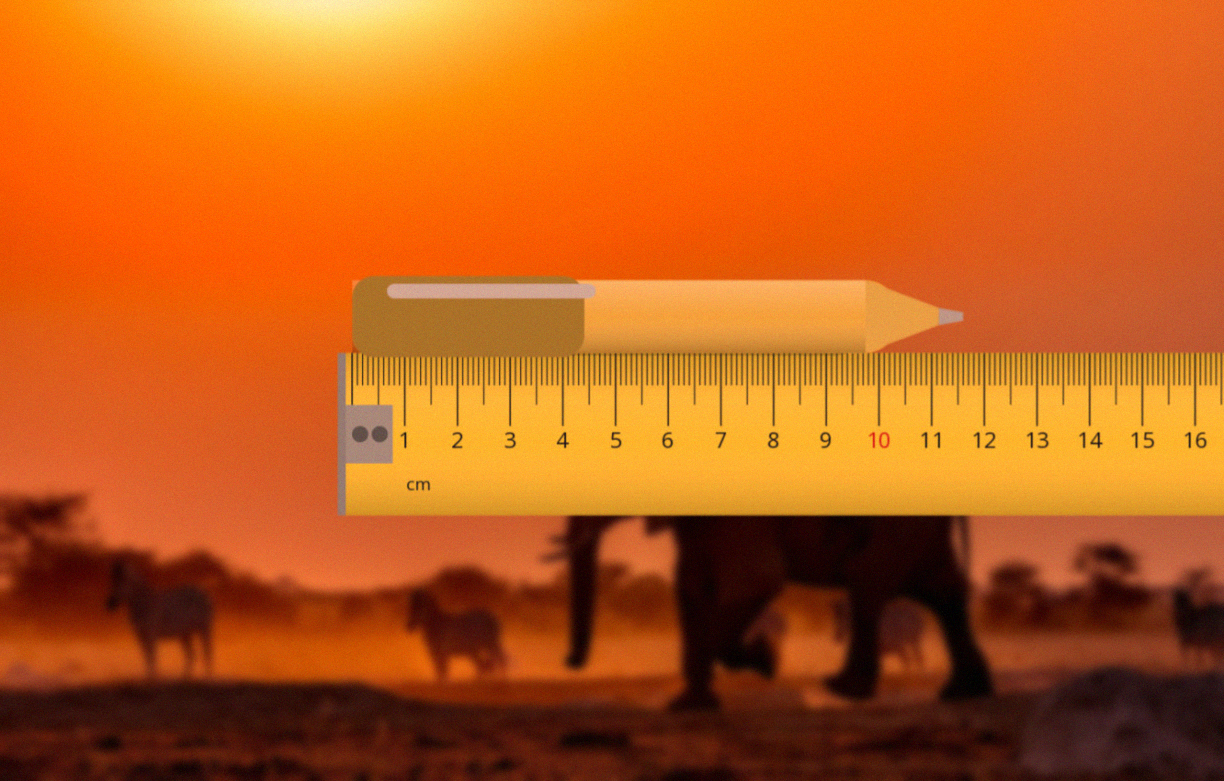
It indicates 11.6 cm
